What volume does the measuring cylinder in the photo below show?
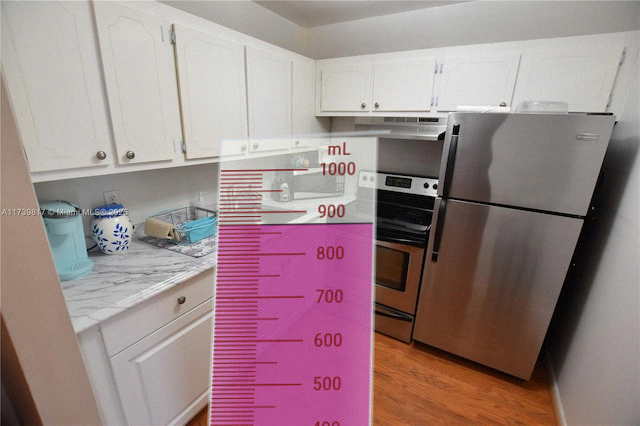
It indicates 870 mL
